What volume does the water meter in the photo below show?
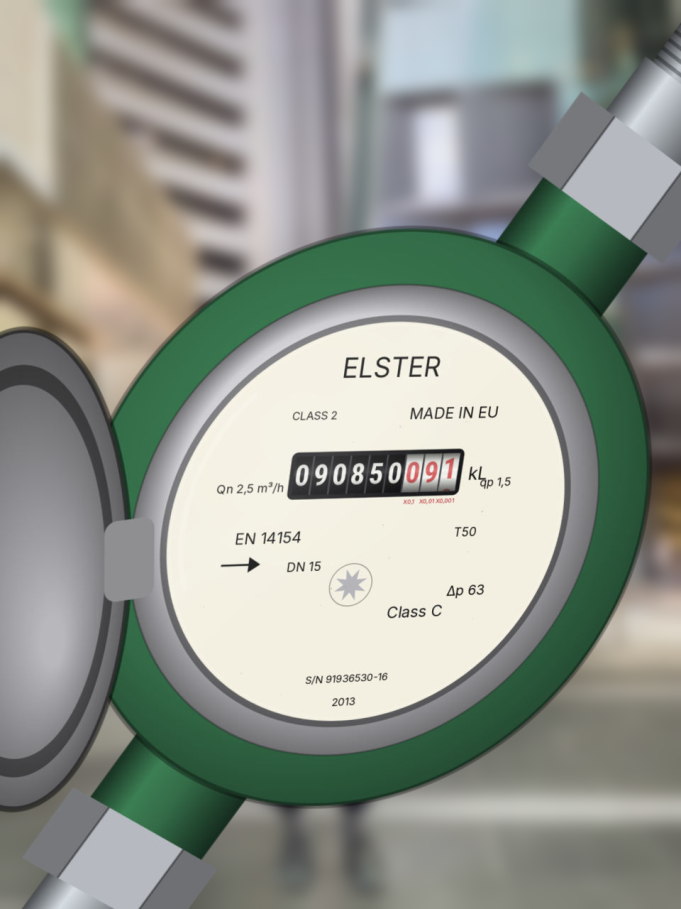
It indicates 90850.091 kL
